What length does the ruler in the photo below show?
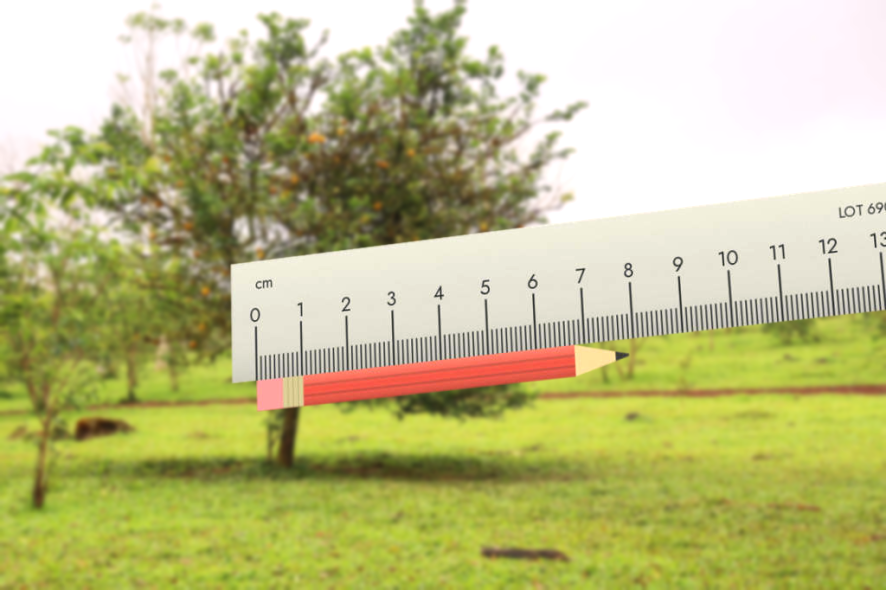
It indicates 7.9 cm
